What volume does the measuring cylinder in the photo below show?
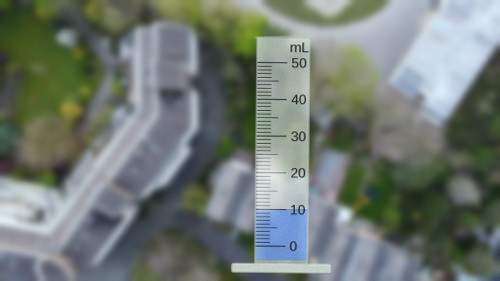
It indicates 10 mL
